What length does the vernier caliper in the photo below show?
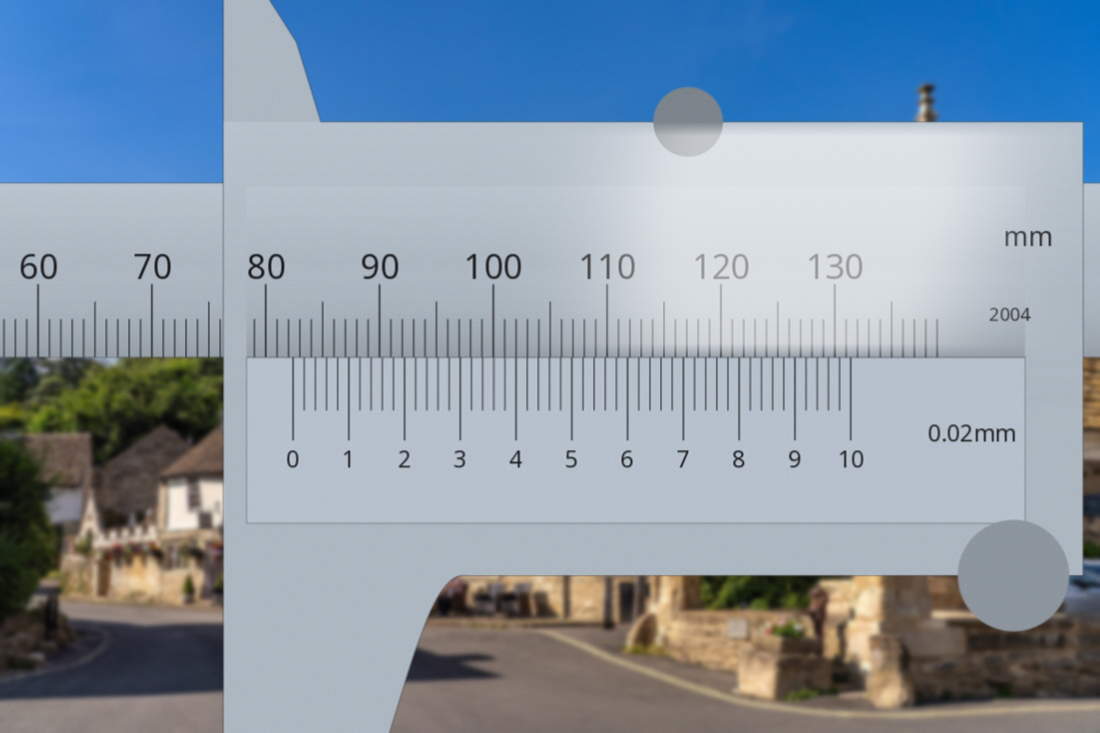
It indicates 82.4 mm
